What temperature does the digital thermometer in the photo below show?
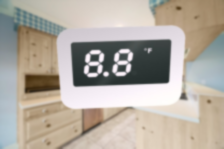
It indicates 8.8 °F
